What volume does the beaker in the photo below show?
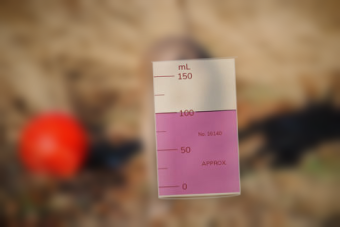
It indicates 100 mL
